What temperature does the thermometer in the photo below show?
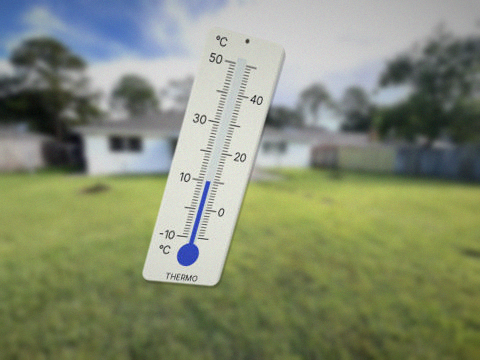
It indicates 10 °C
